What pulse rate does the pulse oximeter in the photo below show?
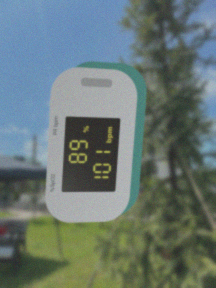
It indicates 101 bpm
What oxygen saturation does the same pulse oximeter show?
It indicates 89 %
